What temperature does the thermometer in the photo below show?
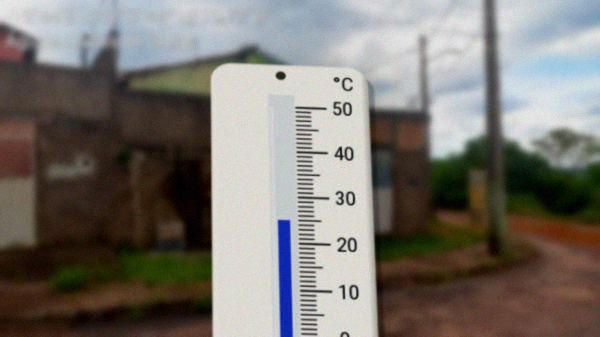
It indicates 25 °C
